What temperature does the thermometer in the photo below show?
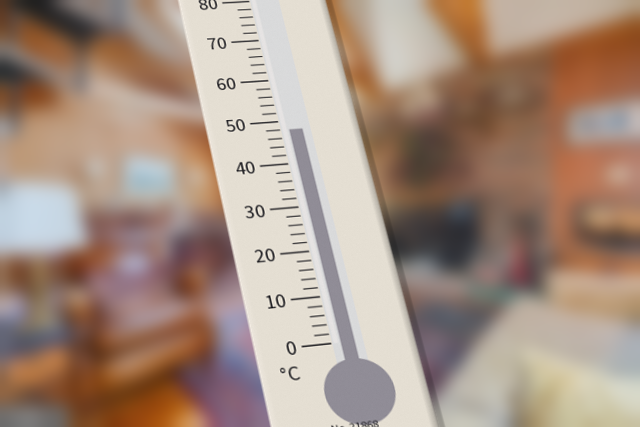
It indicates 48 °C
